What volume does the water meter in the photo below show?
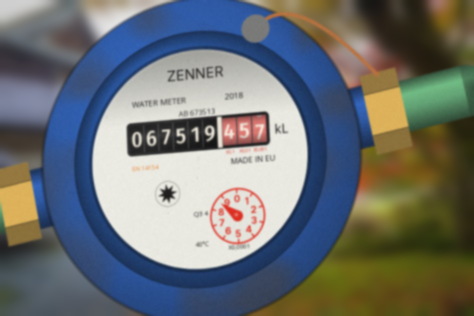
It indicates 67519.4568 kL
